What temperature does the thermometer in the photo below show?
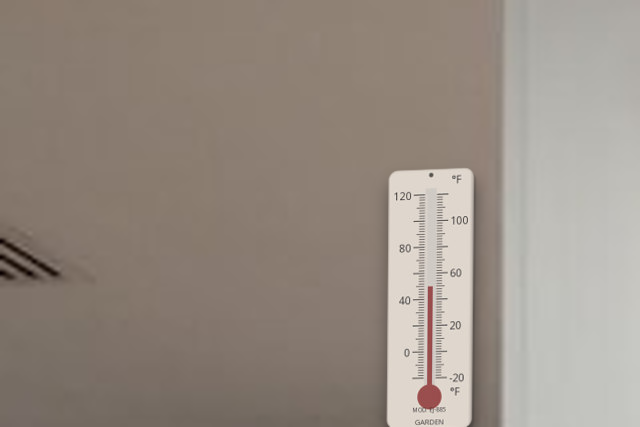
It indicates 50 °F
